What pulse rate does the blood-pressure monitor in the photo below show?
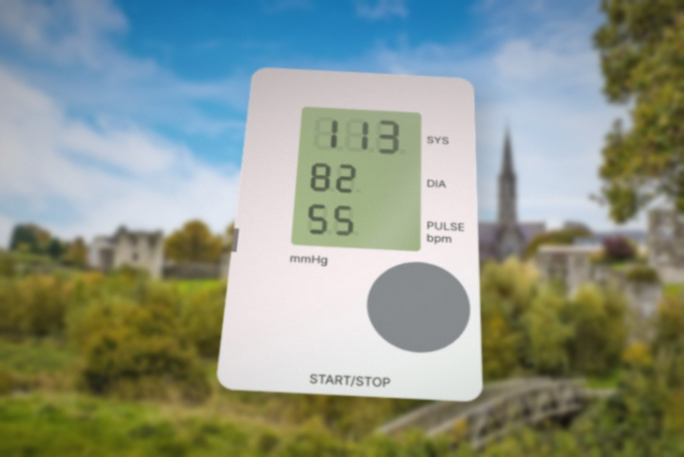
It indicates 55 bpm
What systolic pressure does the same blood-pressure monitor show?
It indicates 113 mmHg
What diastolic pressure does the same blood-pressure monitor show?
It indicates 82 mmHg
